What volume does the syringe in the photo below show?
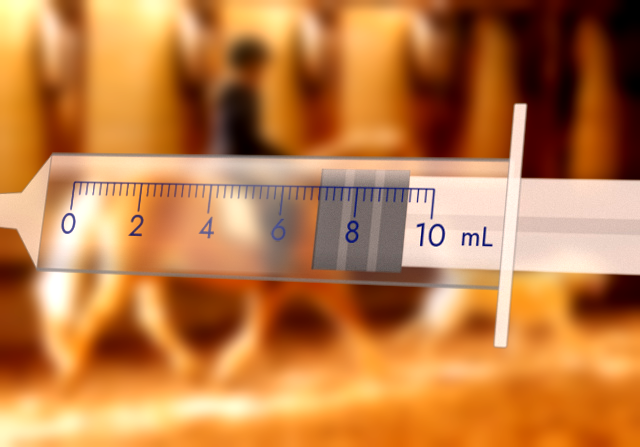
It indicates 7 mL
